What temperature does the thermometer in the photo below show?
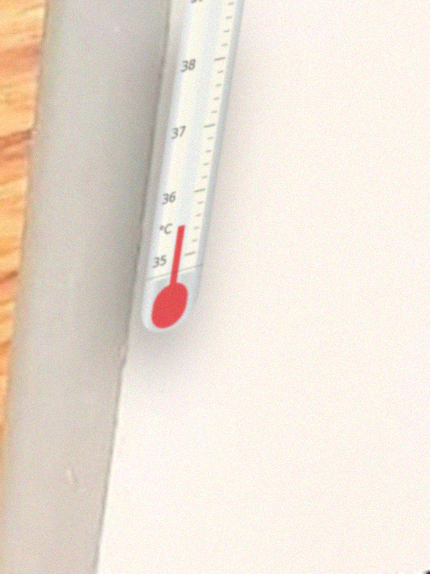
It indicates 35.5 °C
